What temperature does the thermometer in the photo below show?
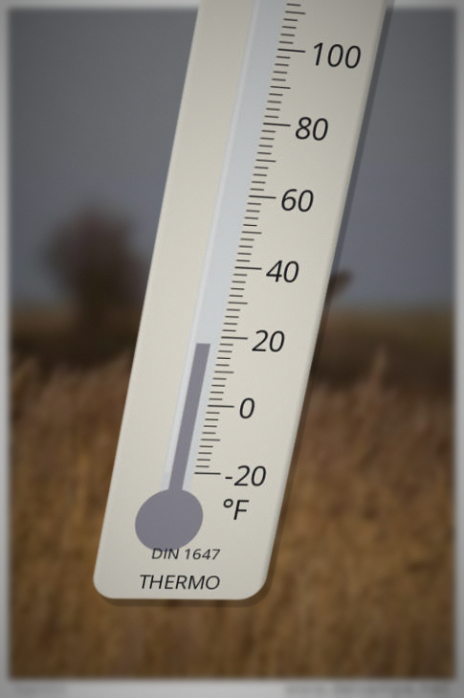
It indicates 18 °F
